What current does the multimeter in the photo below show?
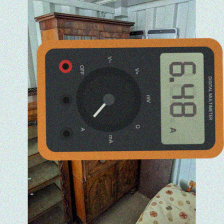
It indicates 6.48 A
